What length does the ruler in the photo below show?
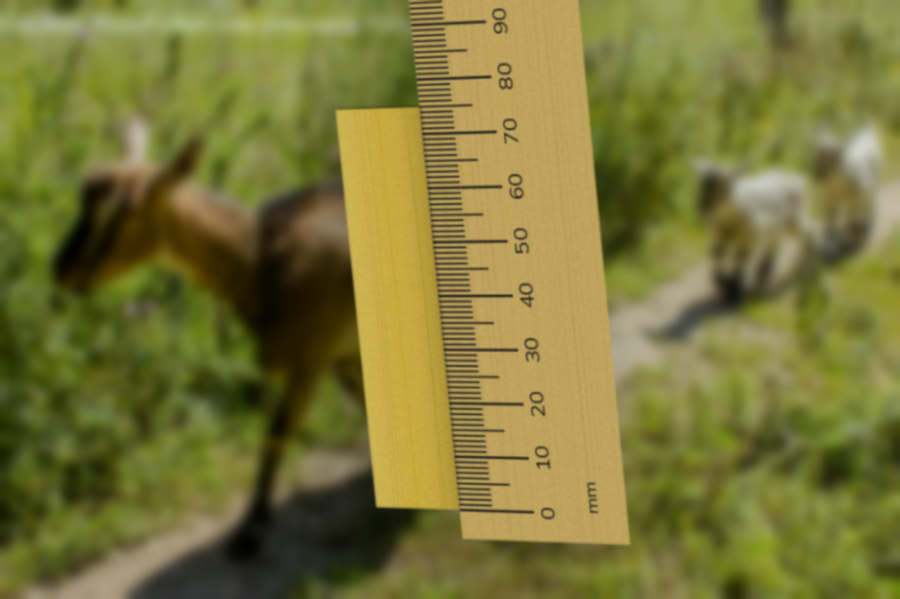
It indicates 75 mm
